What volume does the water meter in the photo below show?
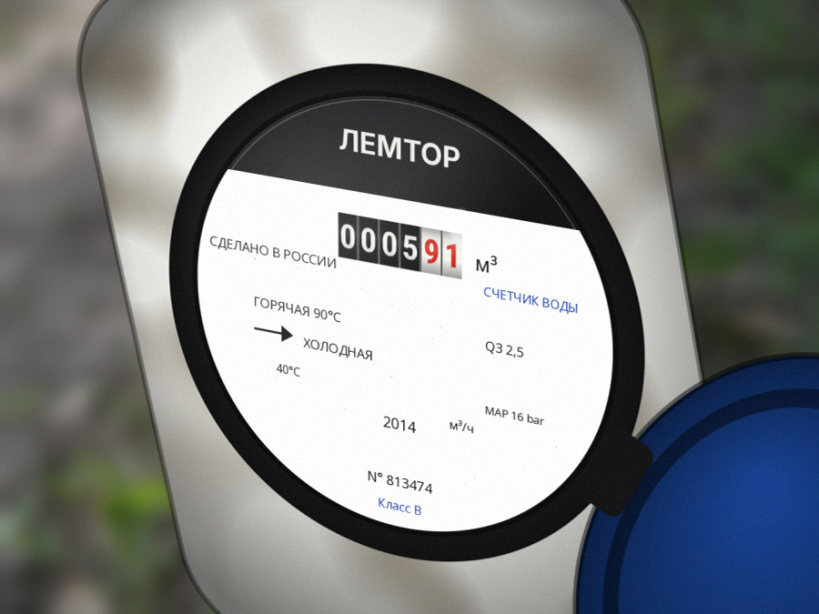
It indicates 5.91 m³
